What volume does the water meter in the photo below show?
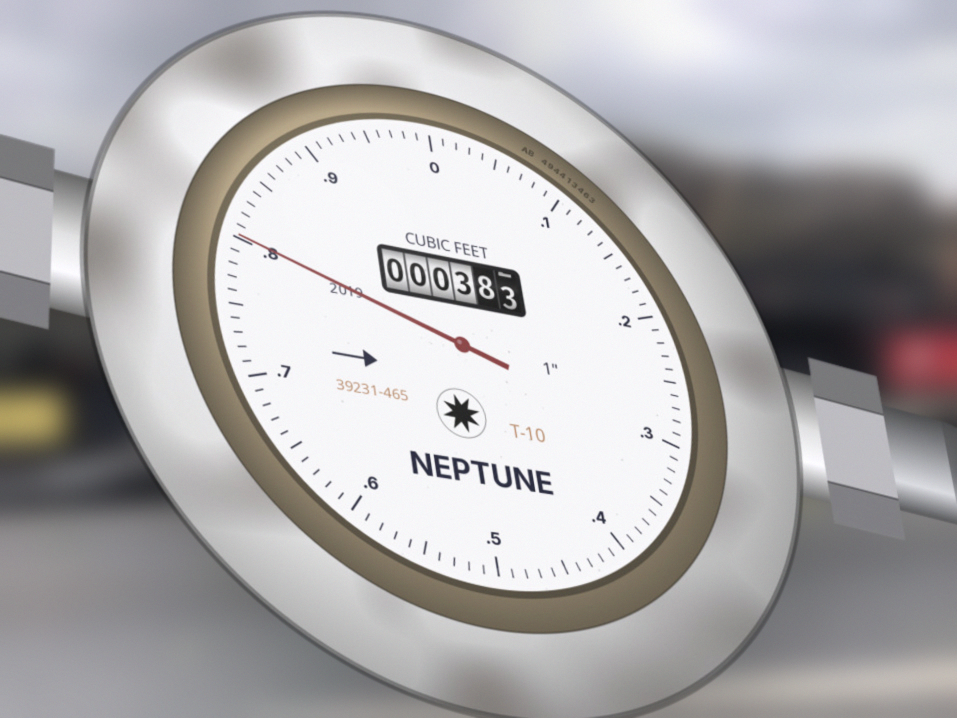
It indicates 382.80 ft³
